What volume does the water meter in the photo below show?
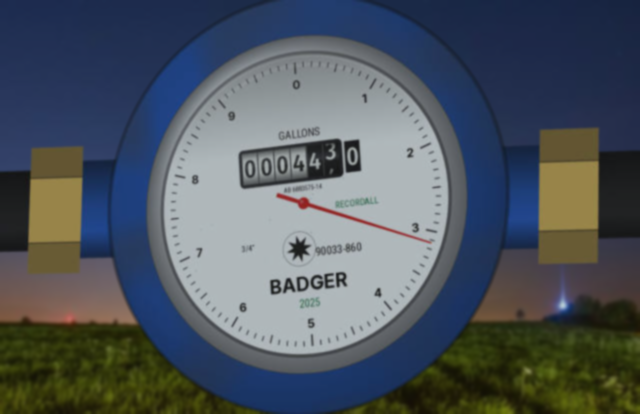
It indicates 4433.1 gal
